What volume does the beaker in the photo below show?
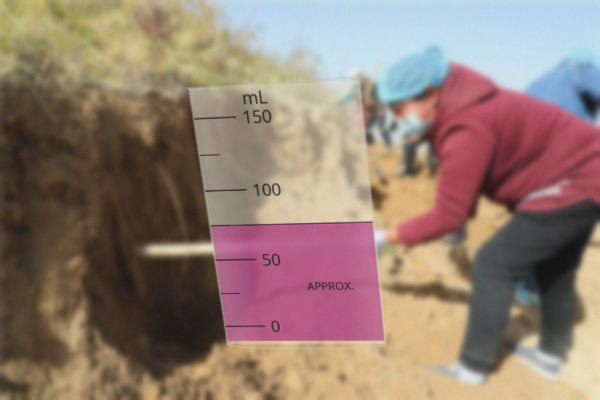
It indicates 75 mL
